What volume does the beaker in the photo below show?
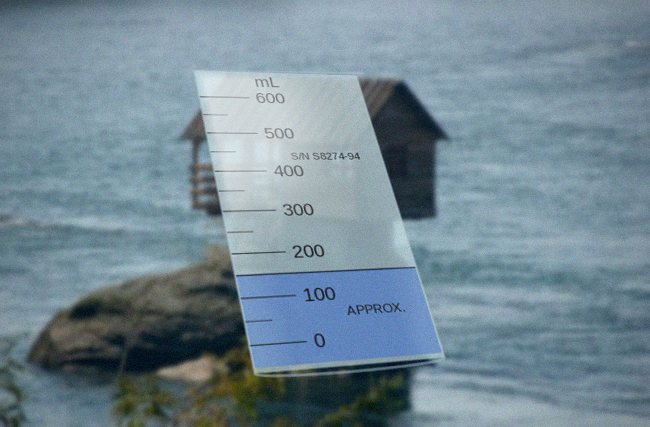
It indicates 150 mL
